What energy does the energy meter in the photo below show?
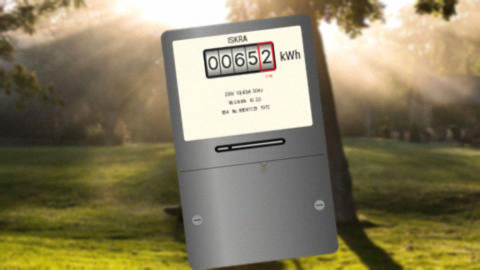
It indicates 65.2 kWh
